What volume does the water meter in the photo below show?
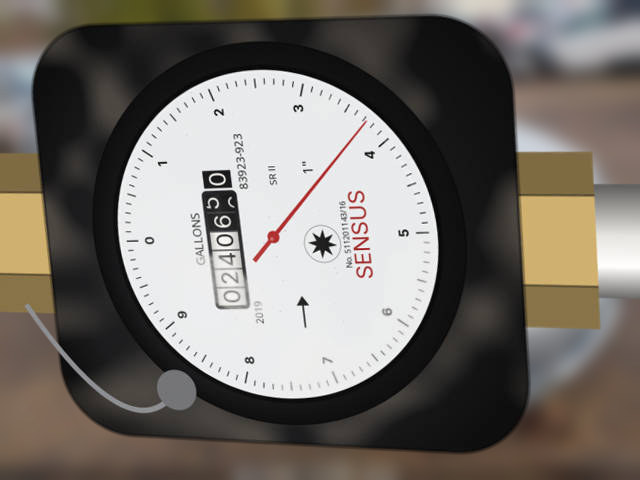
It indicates 240653.7 gal
